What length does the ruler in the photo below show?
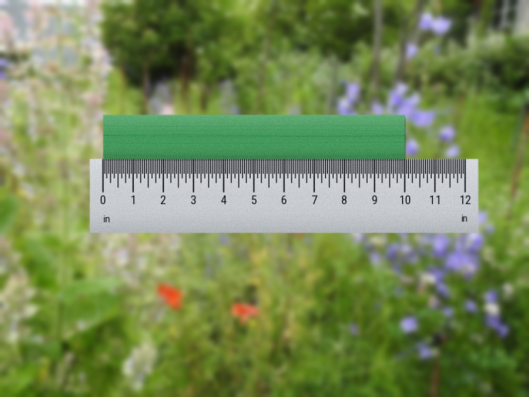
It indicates 10 in
